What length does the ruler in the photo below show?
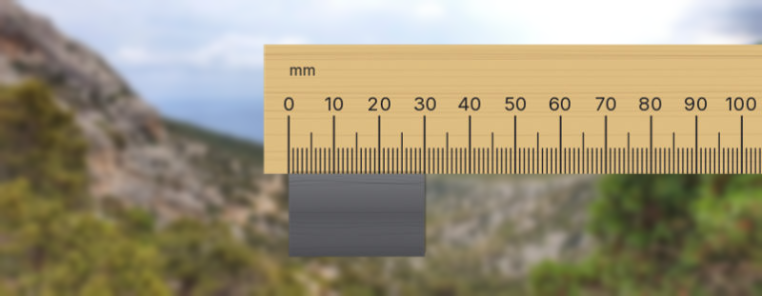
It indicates 30 mm
